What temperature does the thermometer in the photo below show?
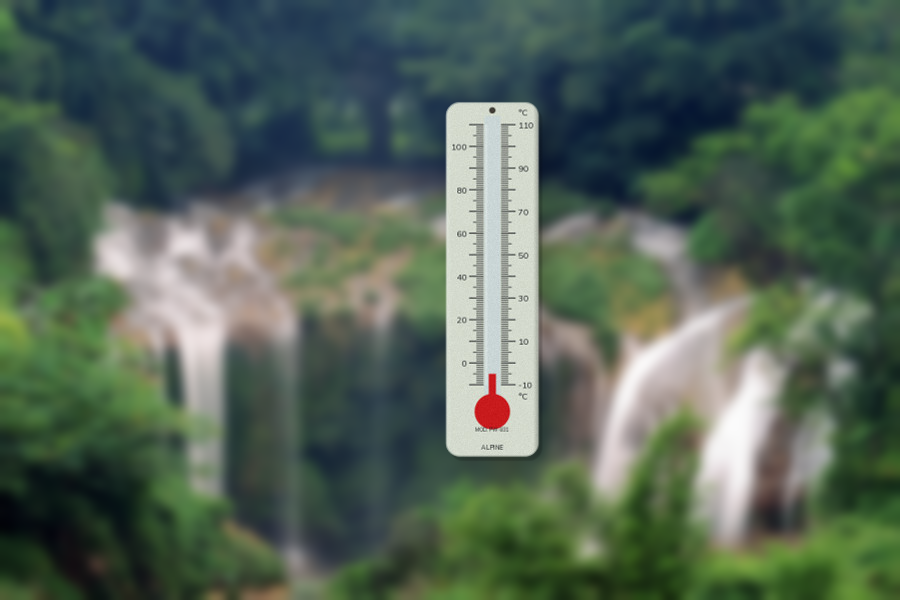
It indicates -5 °C
